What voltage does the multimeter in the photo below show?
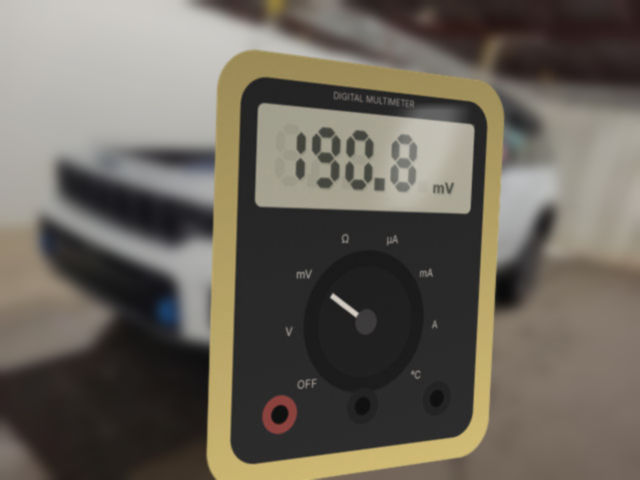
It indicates 190.8 mV
